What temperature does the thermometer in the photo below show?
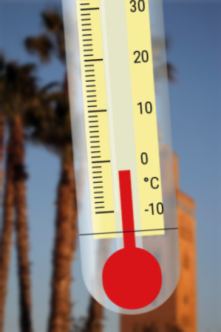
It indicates -2 °C
